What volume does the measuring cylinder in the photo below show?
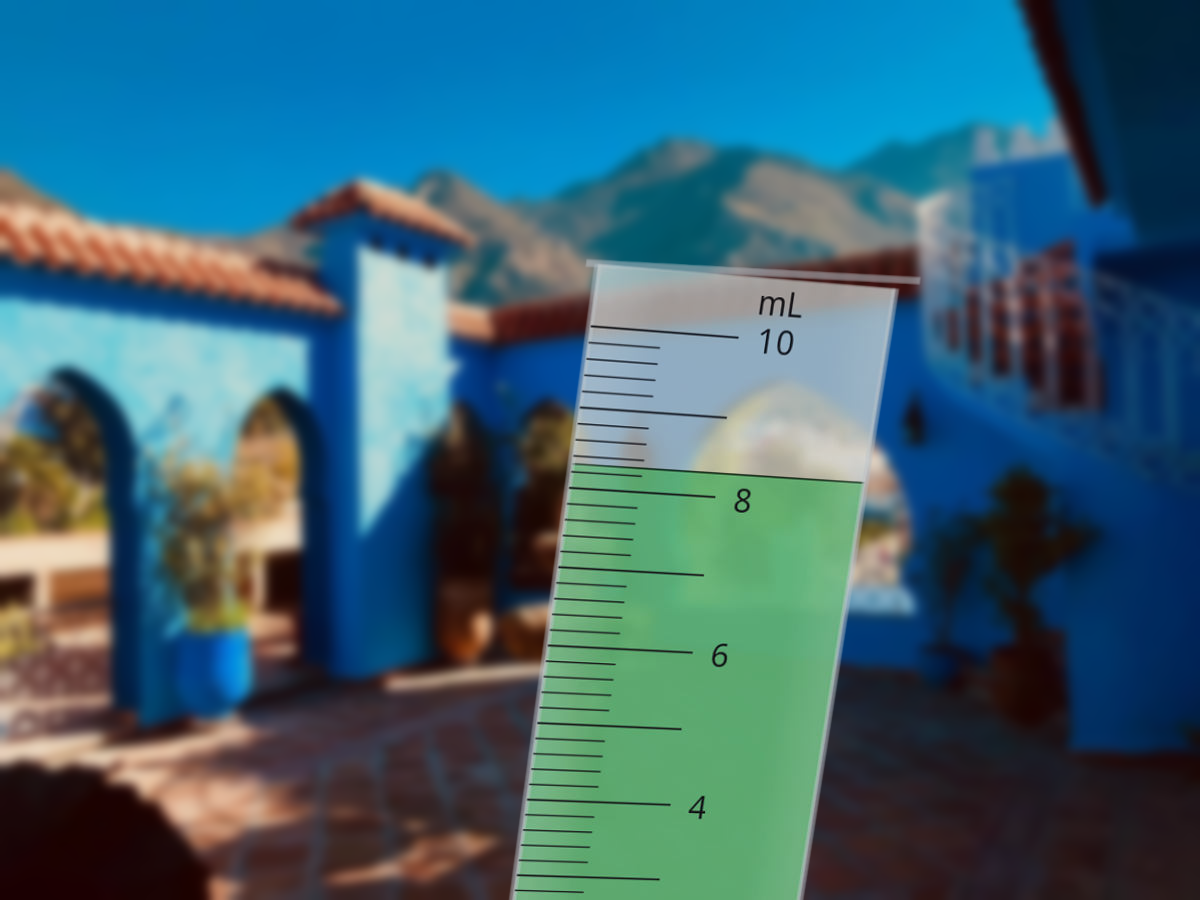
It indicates 8.3 mL
